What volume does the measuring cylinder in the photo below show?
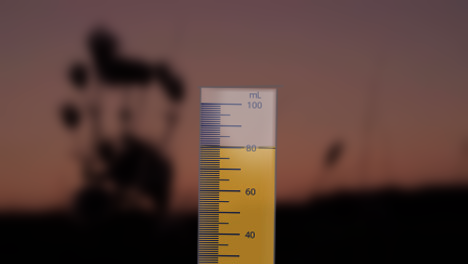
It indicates 80 mL
